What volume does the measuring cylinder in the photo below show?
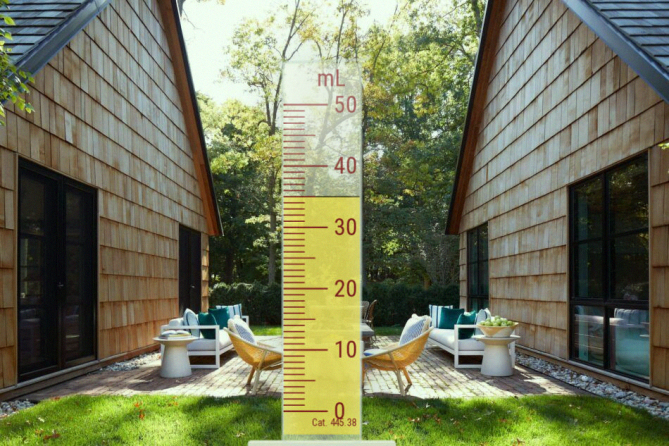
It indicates 35 mL
